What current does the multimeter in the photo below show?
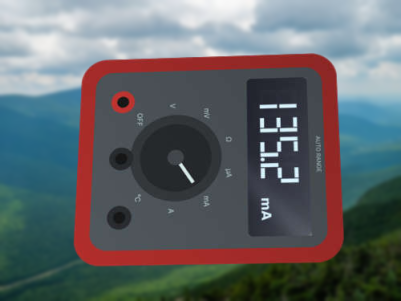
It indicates 135.2 mA
